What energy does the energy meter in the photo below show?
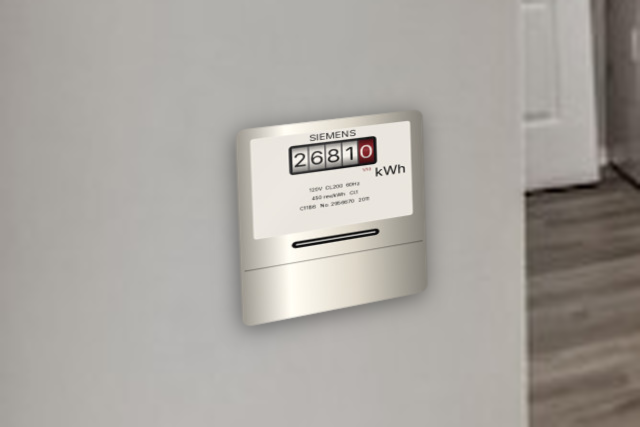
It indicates 2681.0 kWh
